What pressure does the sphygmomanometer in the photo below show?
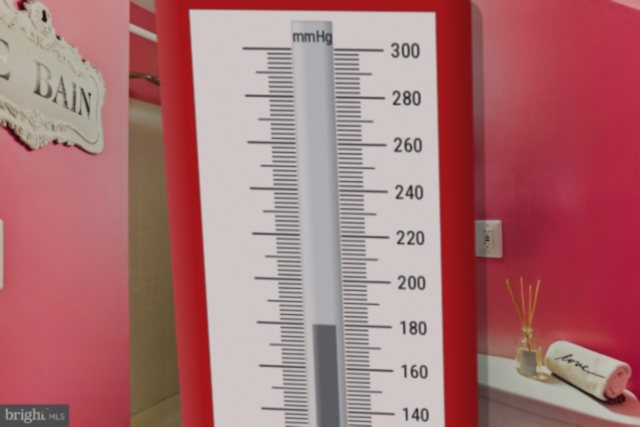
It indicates 180 mmHg
